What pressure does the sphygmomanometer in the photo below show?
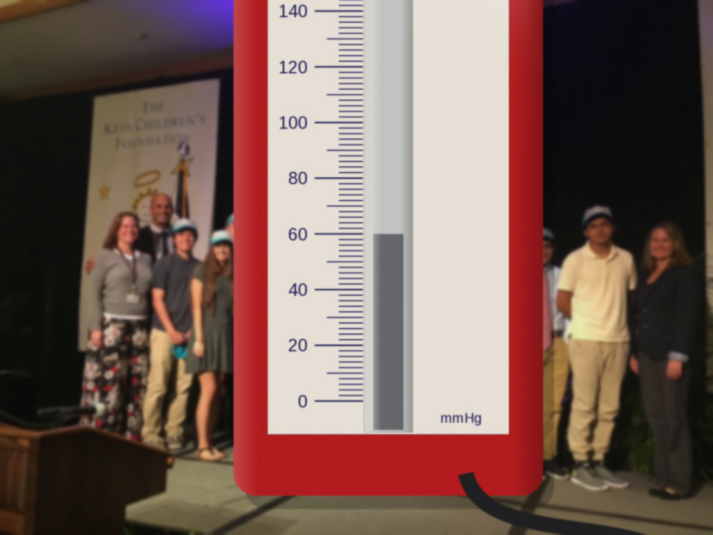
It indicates 60 mmHg
